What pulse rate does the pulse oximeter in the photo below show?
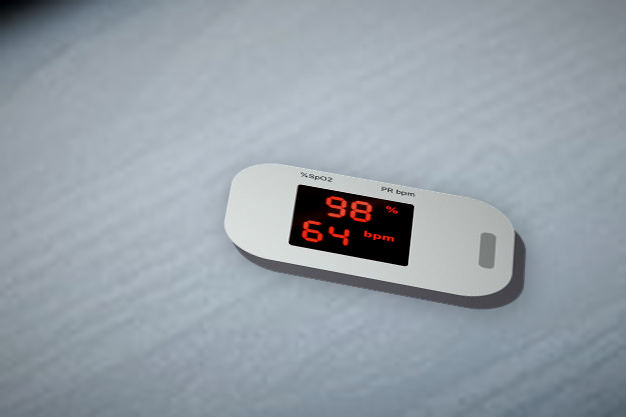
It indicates 64 bpm
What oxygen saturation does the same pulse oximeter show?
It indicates 98 %
